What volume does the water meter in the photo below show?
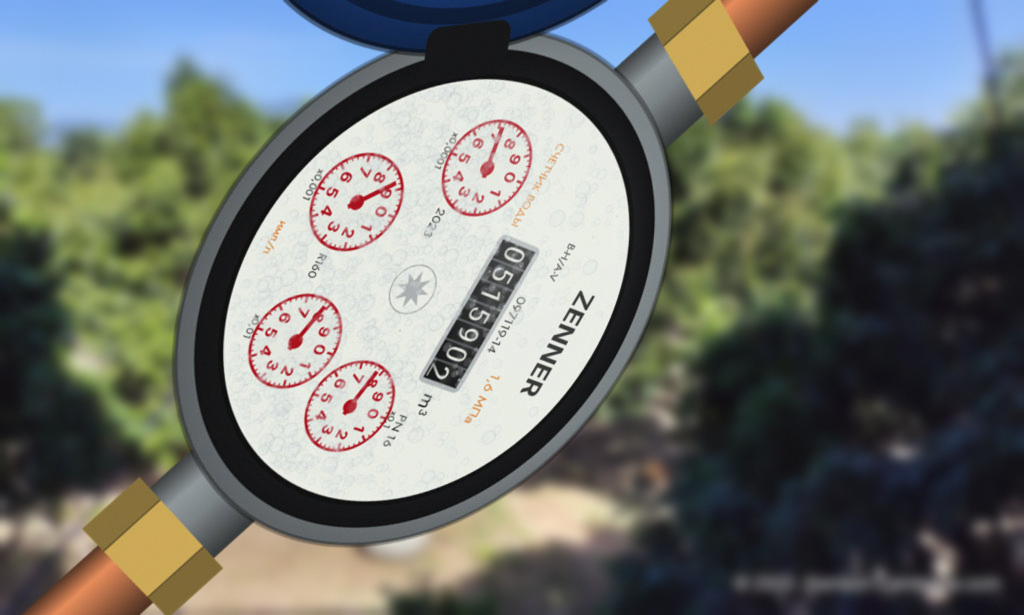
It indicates 515901.7787 m³
